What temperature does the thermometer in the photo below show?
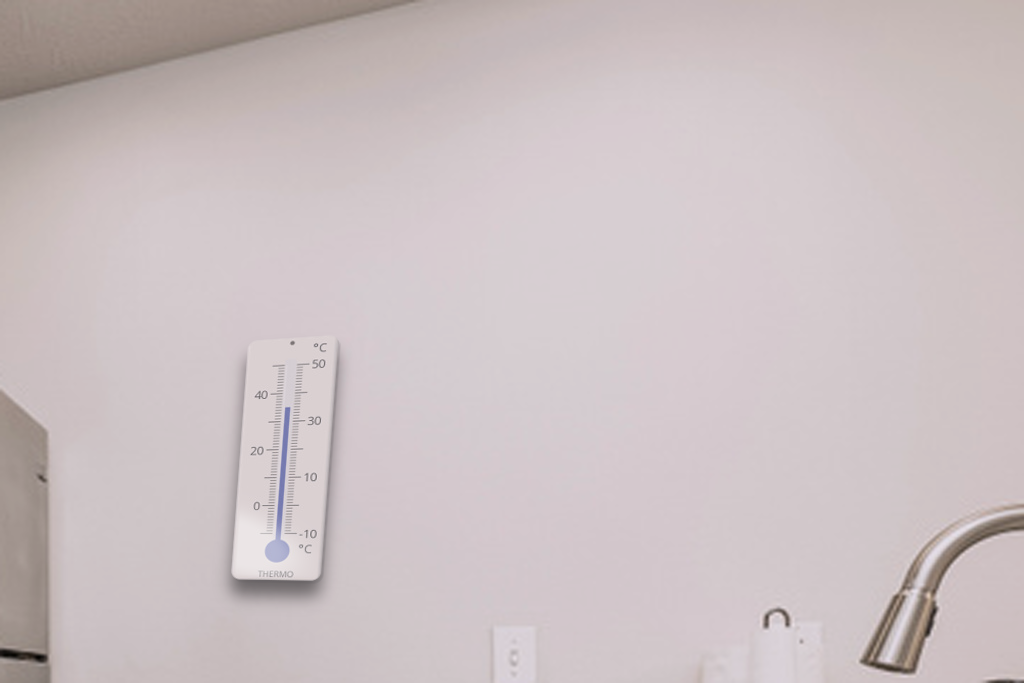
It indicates 35 °C
